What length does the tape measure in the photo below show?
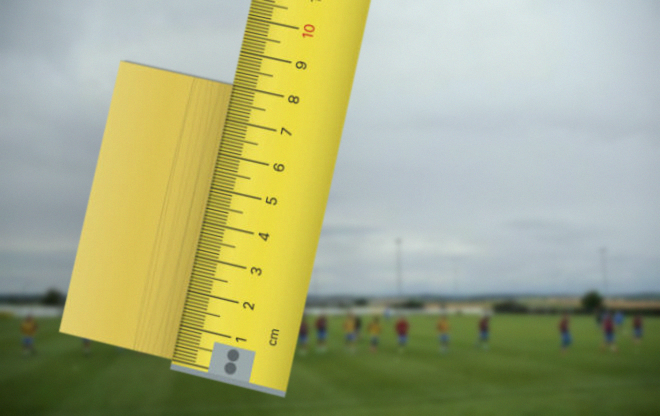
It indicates 8 cm
